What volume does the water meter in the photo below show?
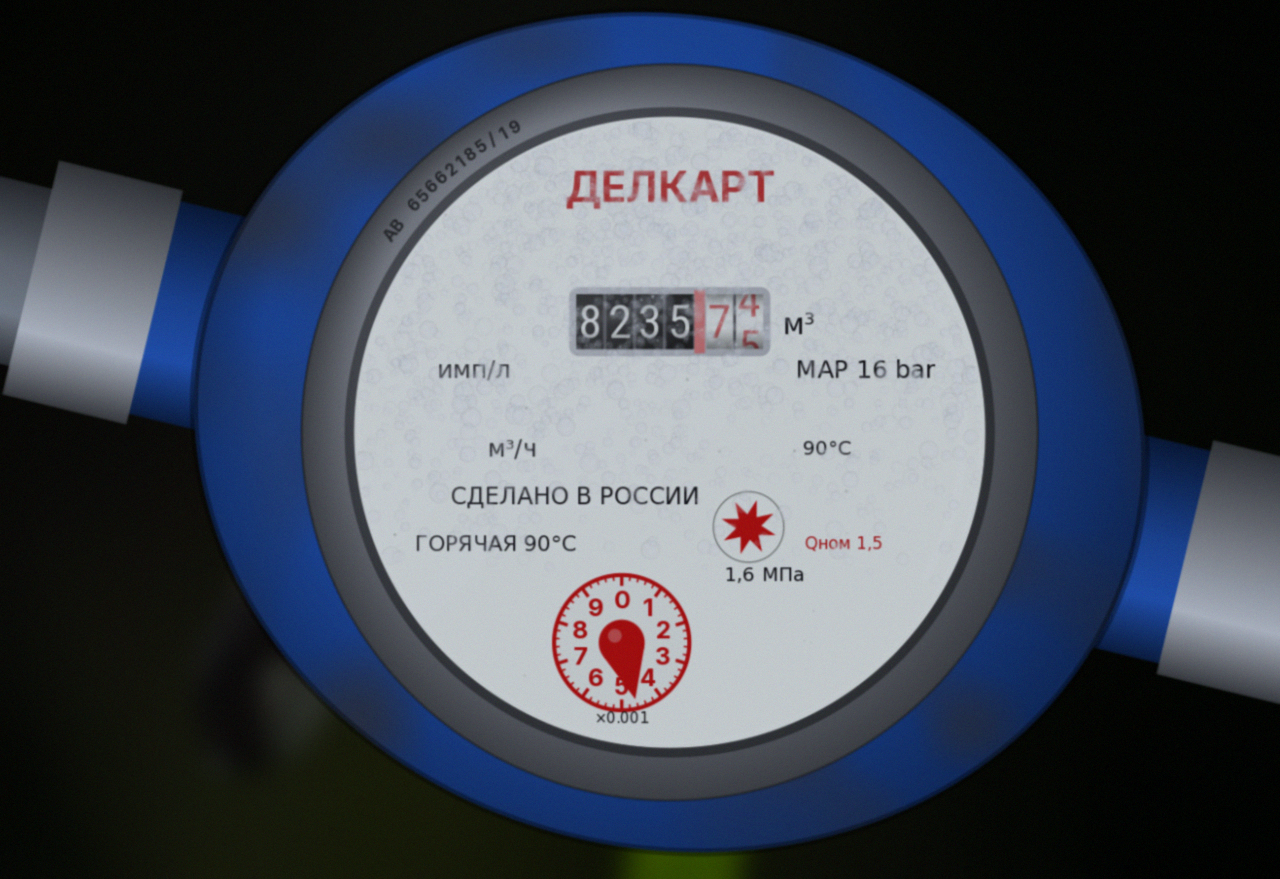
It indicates 8235.744 m³
